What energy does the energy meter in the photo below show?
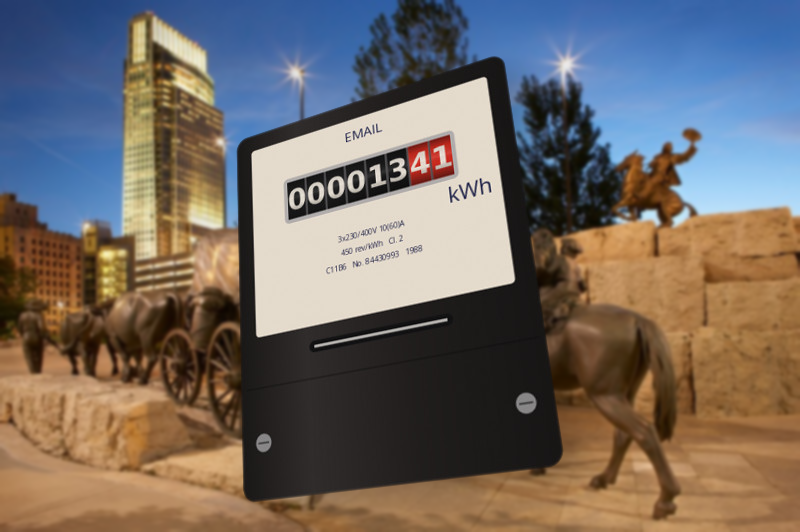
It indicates 13.41 kWh
